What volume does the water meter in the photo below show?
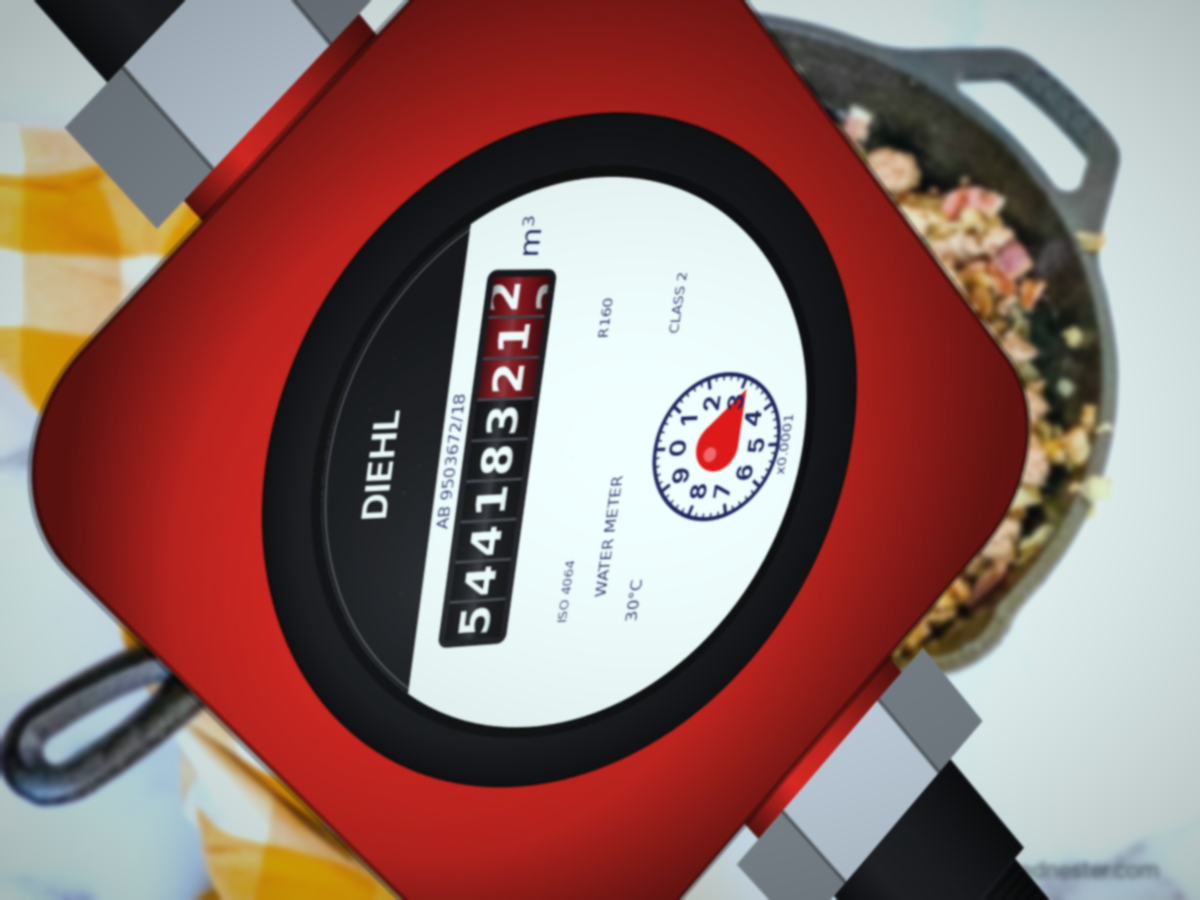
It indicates 544183.2123 m³
